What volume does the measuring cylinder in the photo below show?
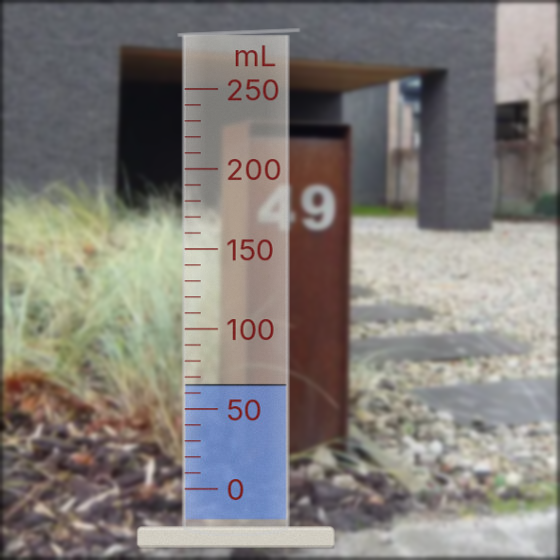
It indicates 65 mL
